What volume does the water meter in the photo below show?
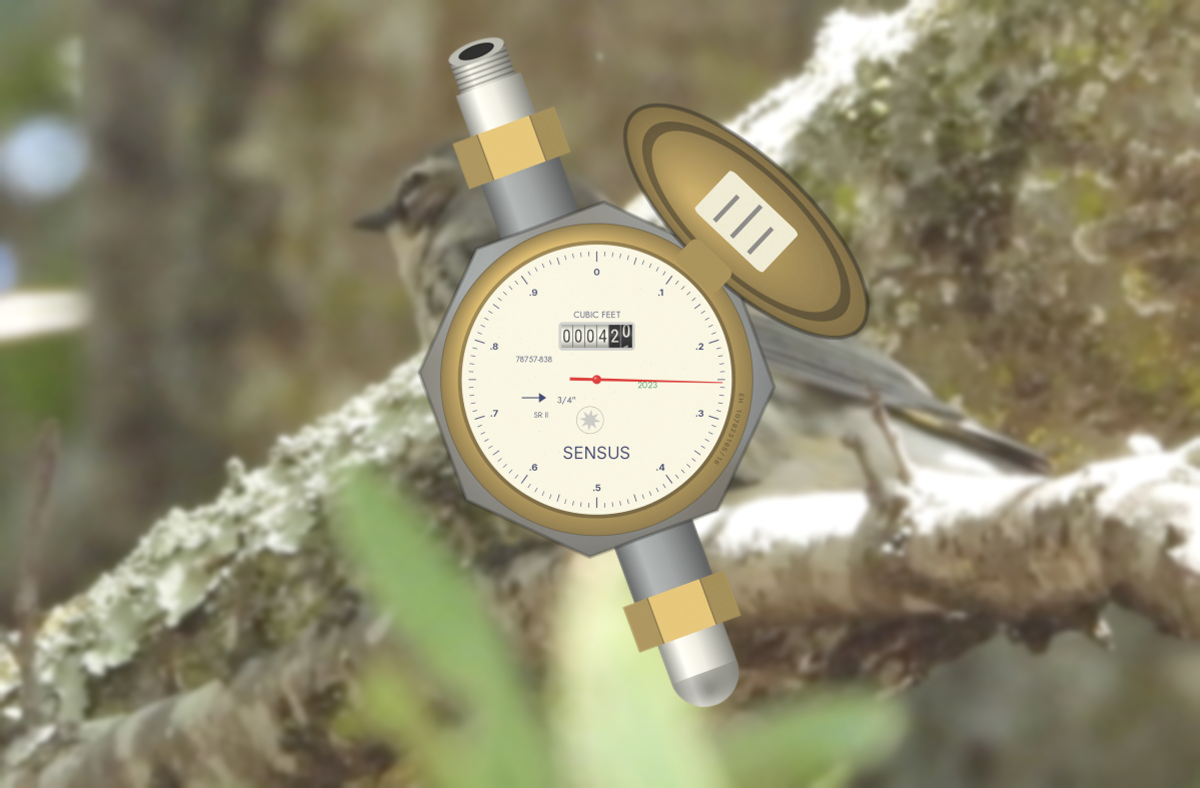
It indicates 420.25 ft³
